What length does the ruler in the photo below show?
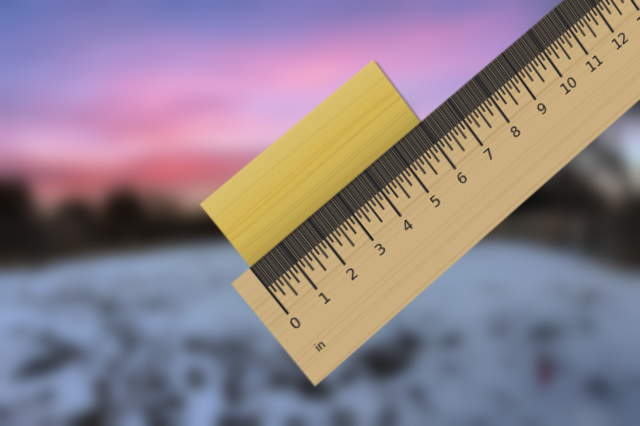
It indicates 6 in
